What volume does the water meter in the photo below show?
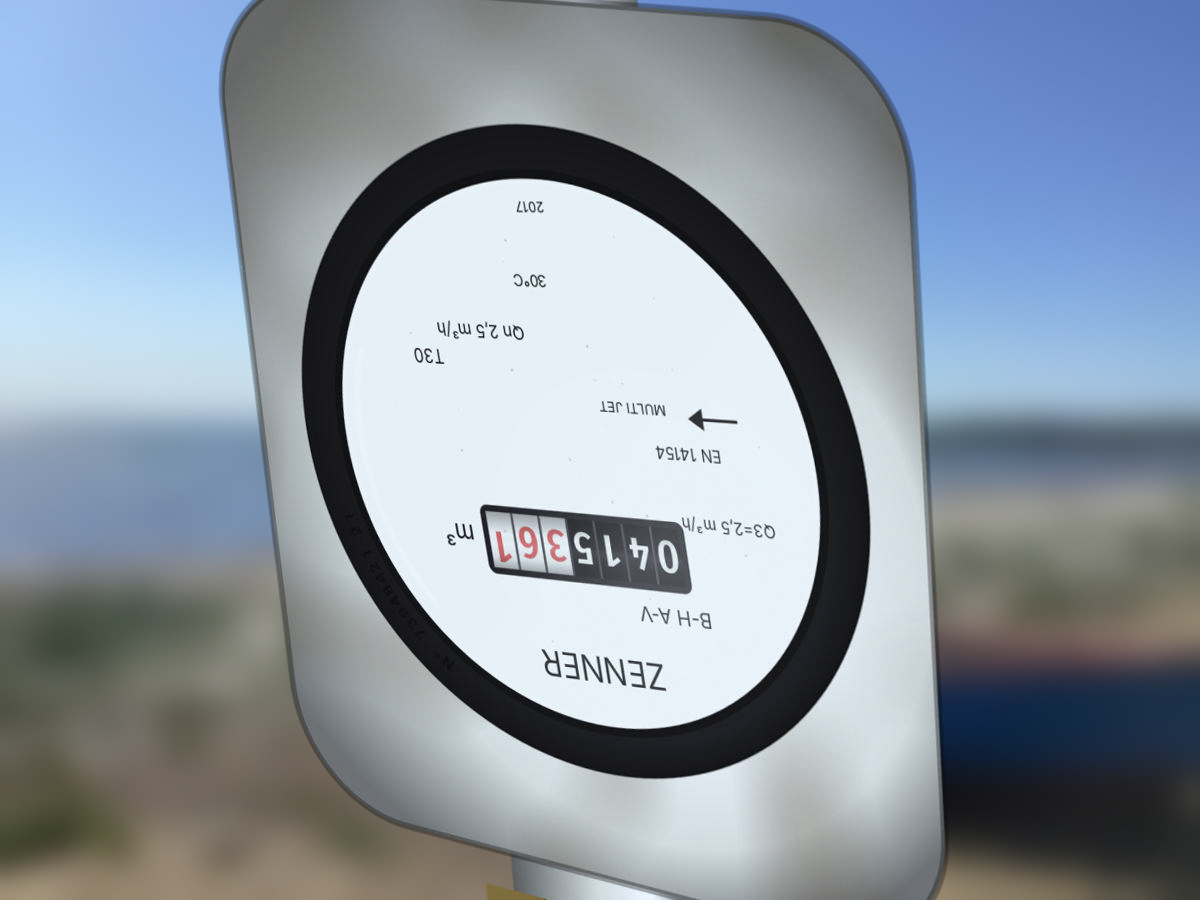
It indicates 415.361 m³
